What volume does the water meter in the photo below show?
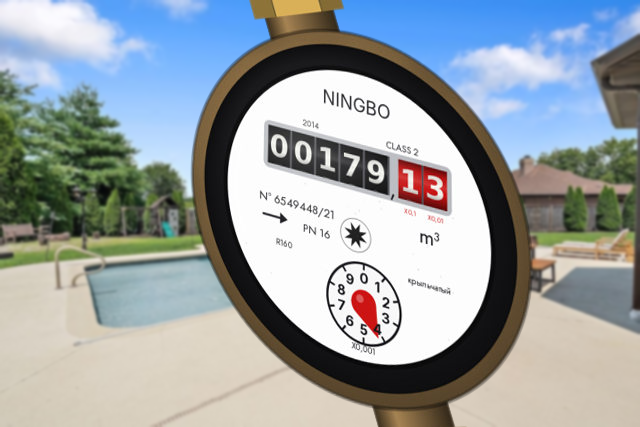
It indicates 179.134 m³
